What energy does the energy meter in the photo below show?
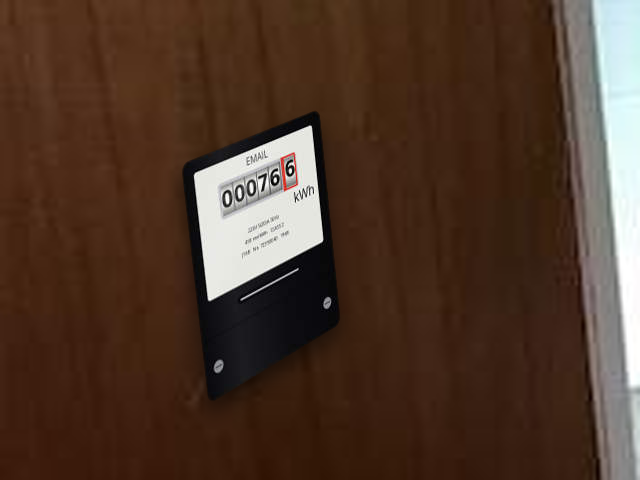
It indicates 76.6 kWh
